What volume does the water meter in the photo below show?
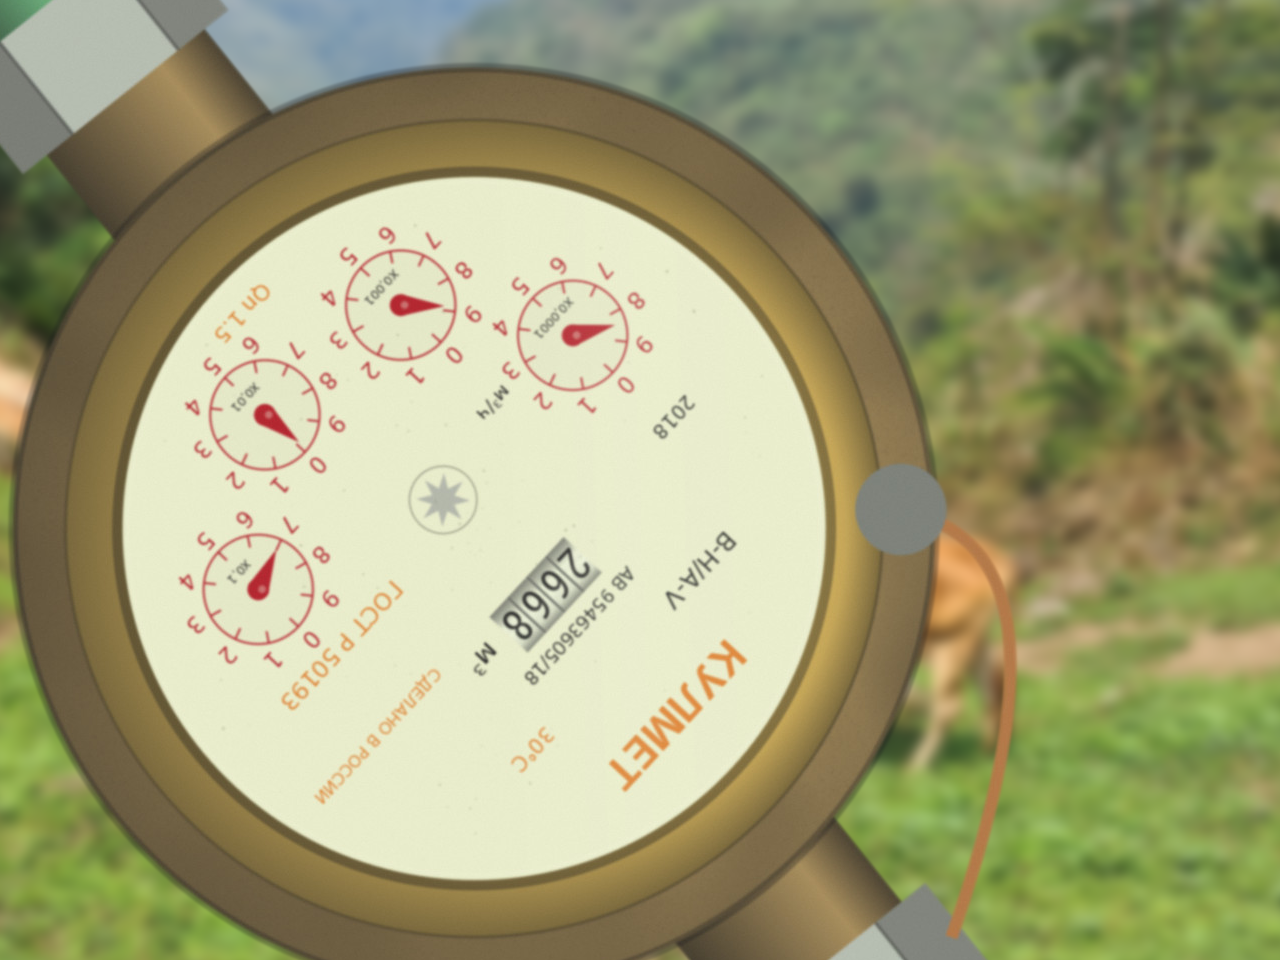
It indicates 2668.6988 m³
